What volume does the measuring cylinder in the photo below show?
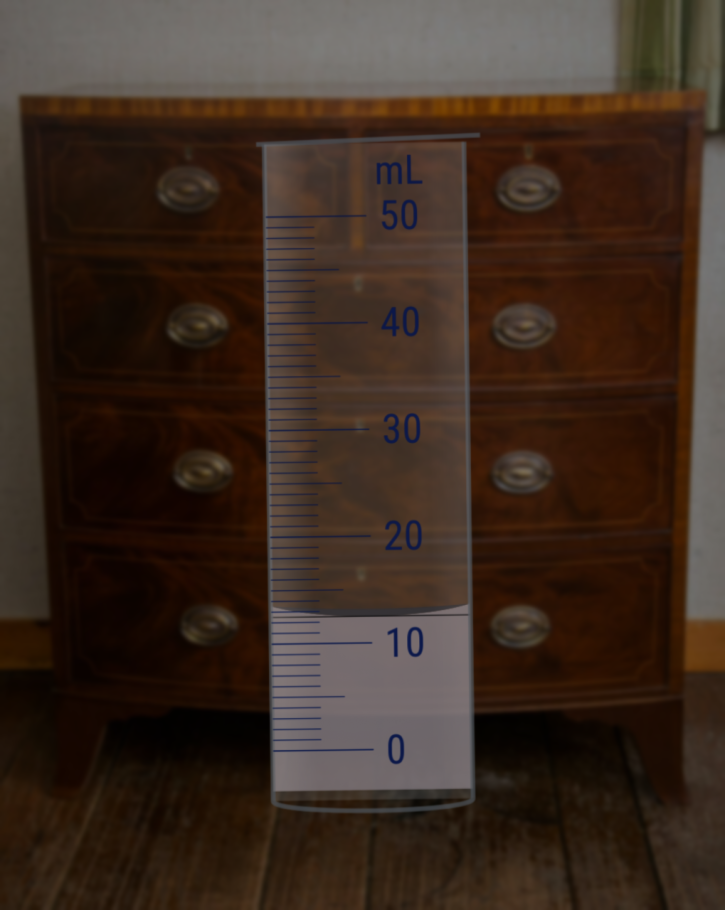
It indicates 12.5 mL
